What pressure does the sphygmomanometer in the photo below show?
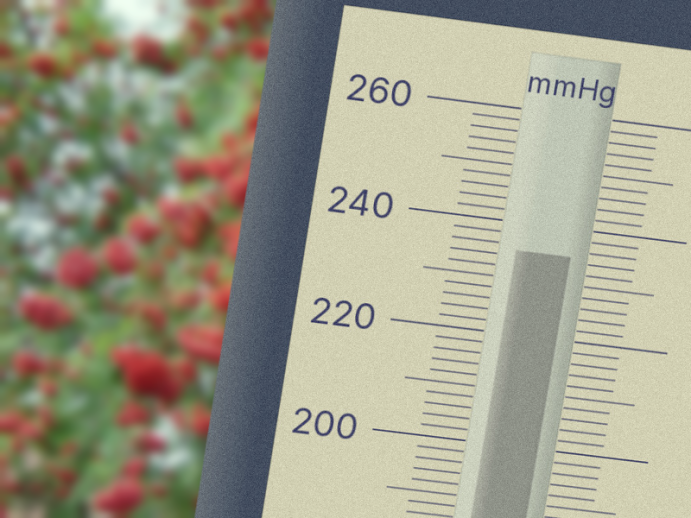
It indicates 235 mmHg
